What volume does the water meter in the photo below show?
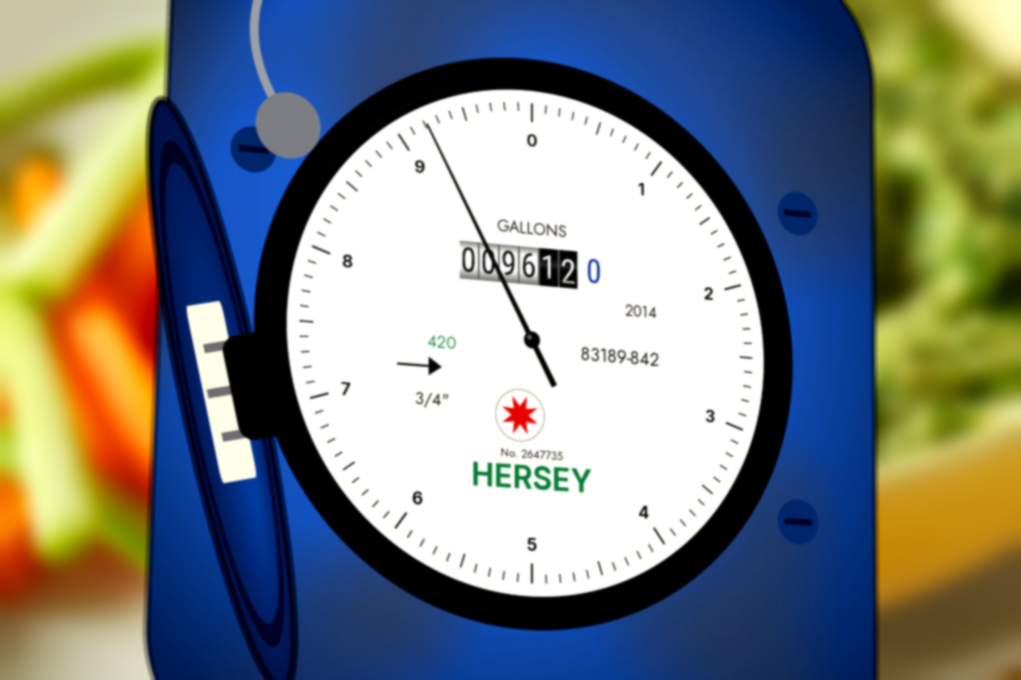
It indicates 96119.2 gal
